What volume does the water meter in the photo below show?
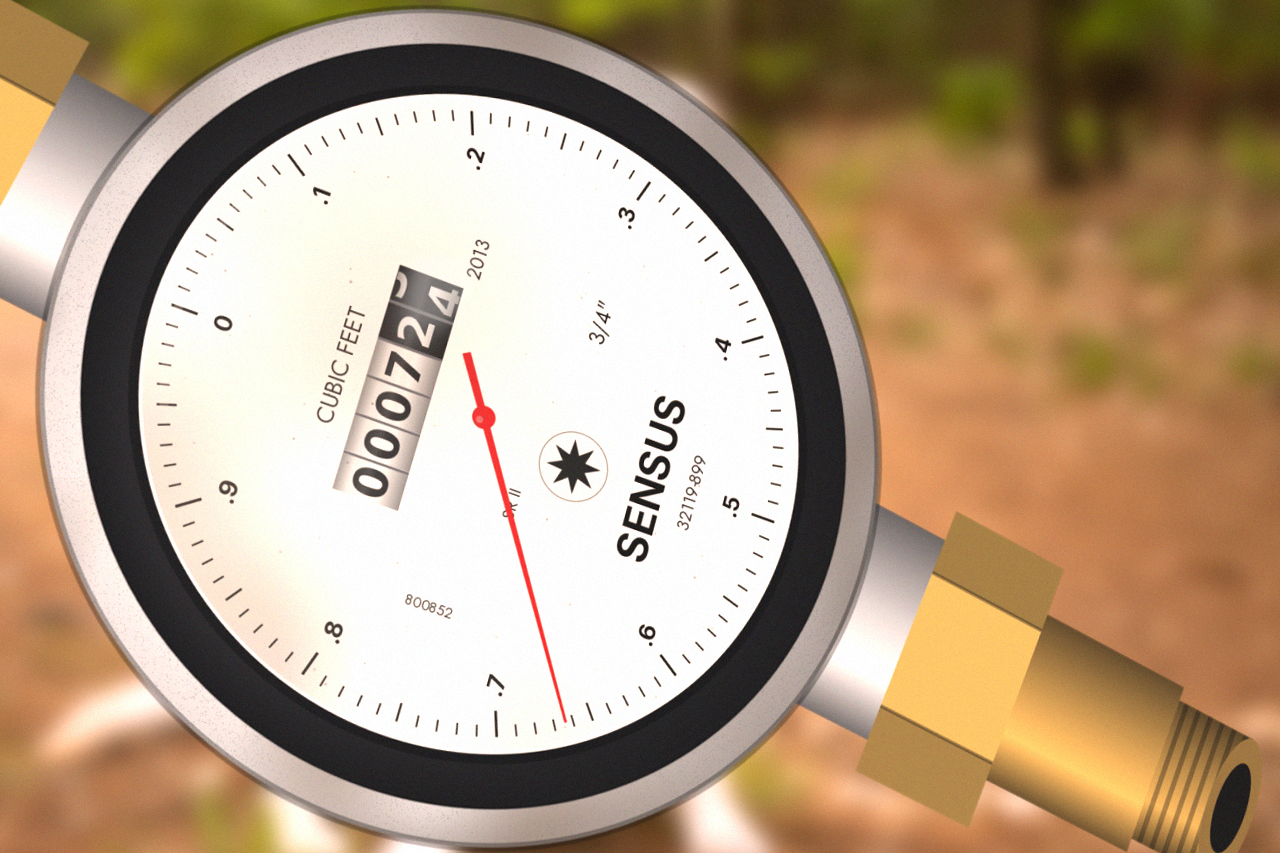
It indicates 723.66 ft³
